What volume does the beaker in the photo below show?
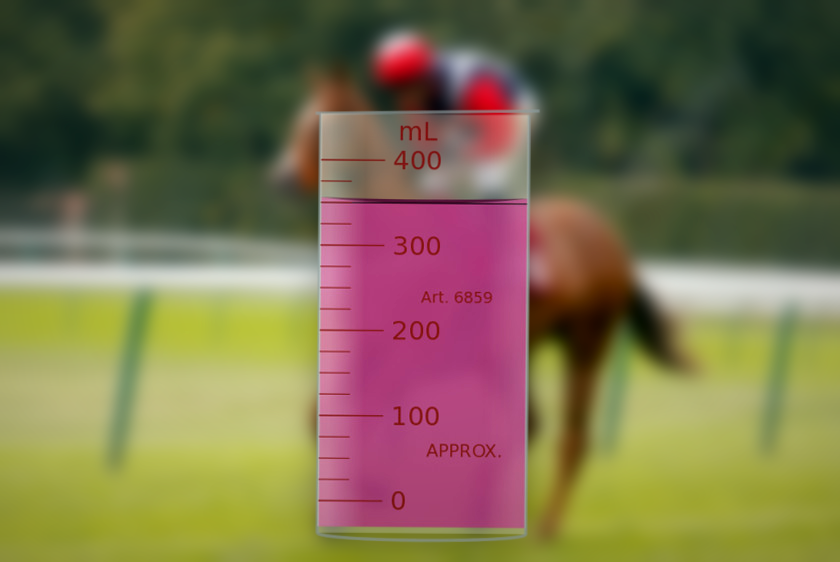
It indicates 350 mL
